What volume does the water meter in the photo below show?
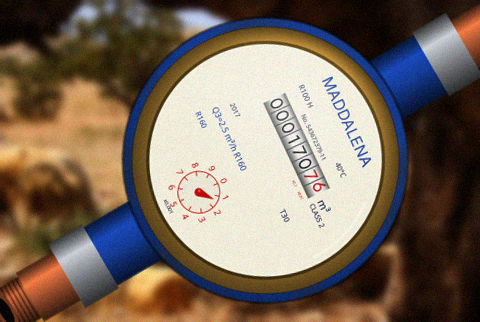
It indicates 170.761 m³
